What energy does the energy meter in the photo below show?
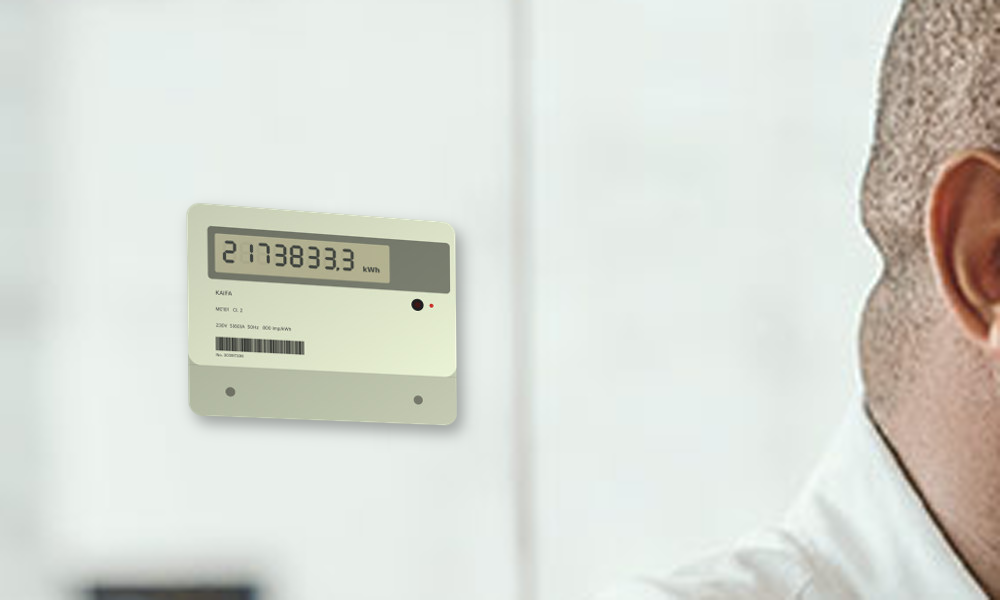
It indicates 2173833.3 kWh
